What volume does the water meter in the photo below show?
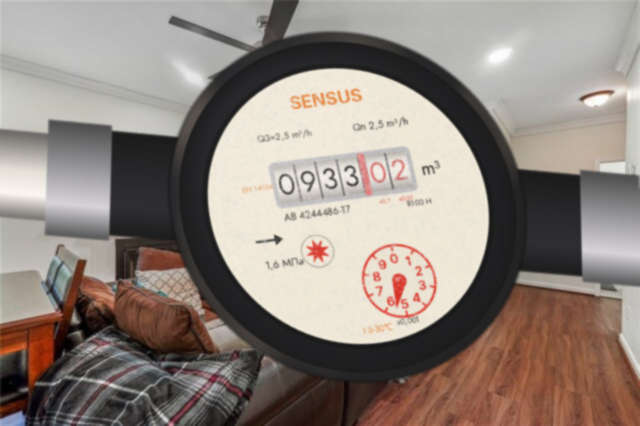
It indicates 933.025 m³
